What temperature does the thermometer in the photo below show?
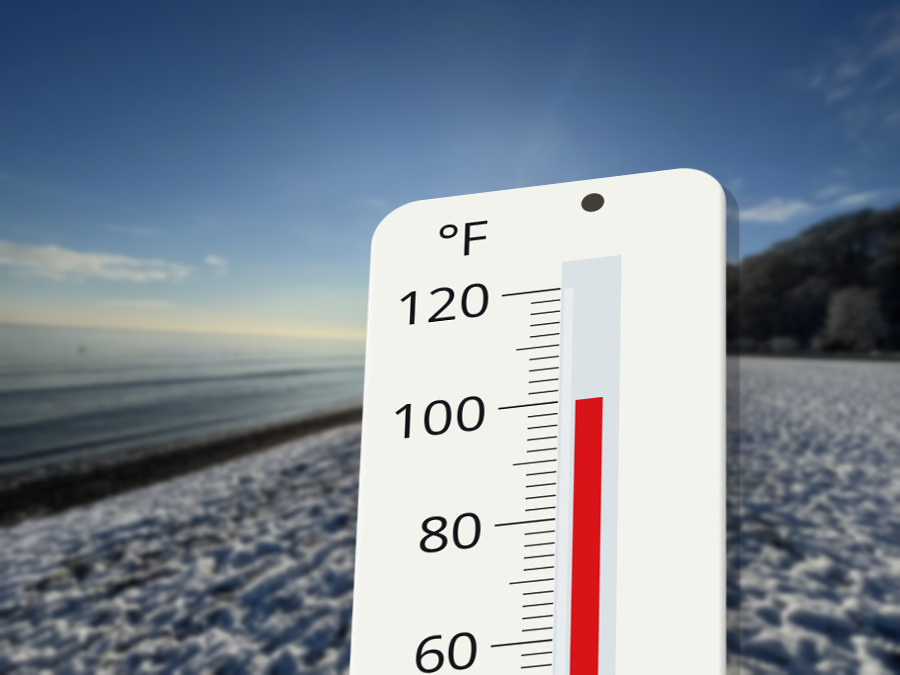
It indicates 100 °F
